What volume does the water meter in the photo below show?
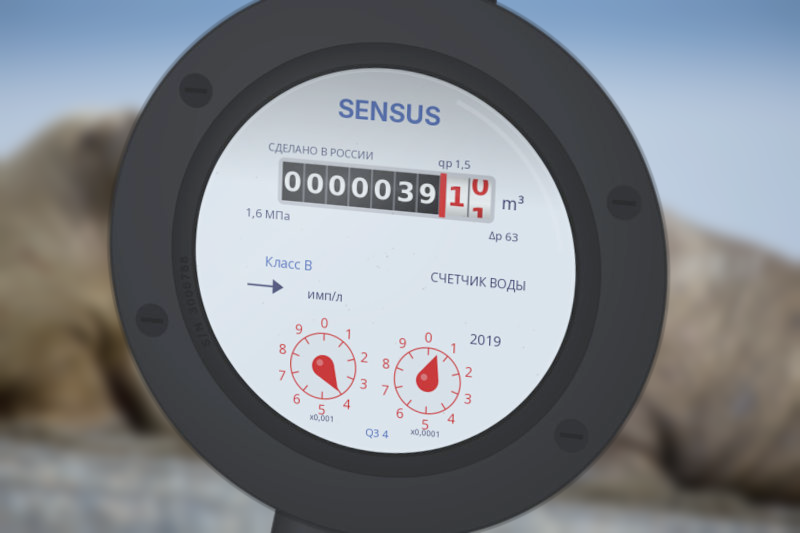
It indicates 39.1040 m³
